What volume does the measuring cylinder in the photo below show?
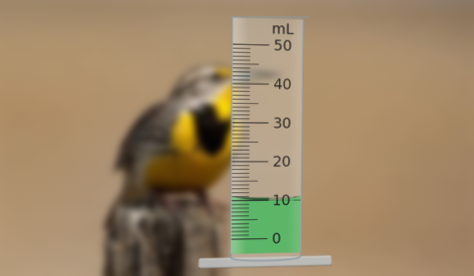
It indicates 10 mL
